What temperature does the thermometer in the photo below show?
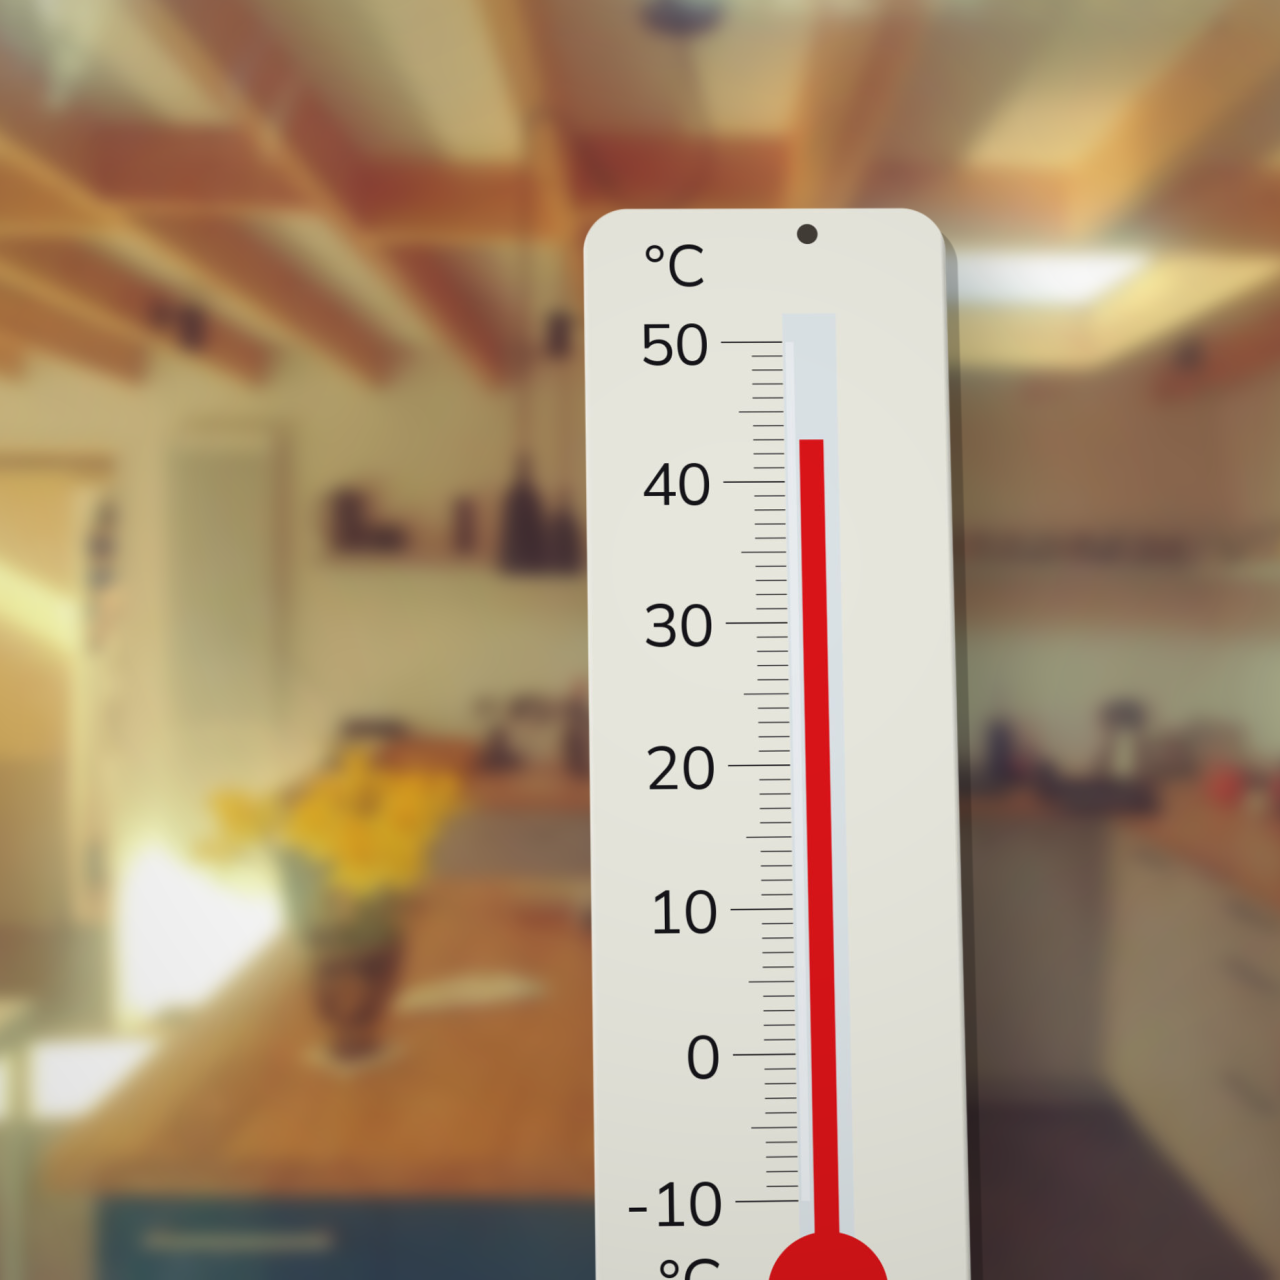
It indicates 43 °C
